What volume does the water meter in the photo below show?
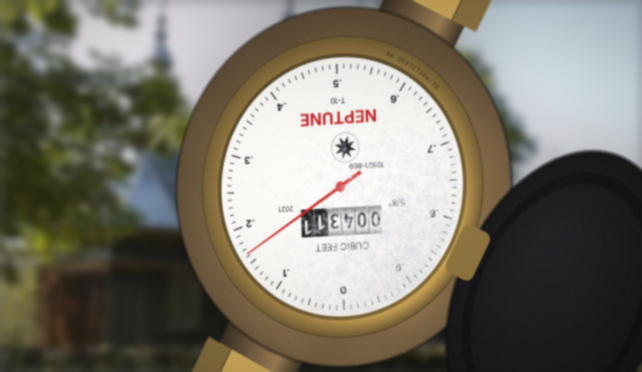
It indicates 4311.16 ft³
